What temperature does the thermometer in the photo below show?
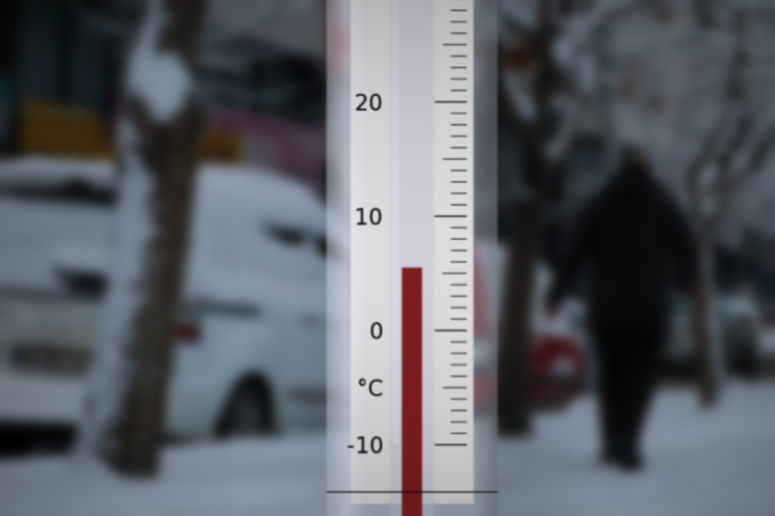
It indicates 5.5 °C
